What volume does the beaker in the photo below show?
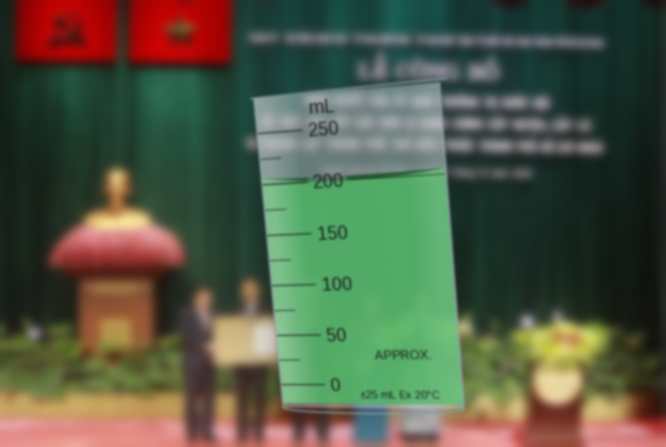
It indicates 200 mL
